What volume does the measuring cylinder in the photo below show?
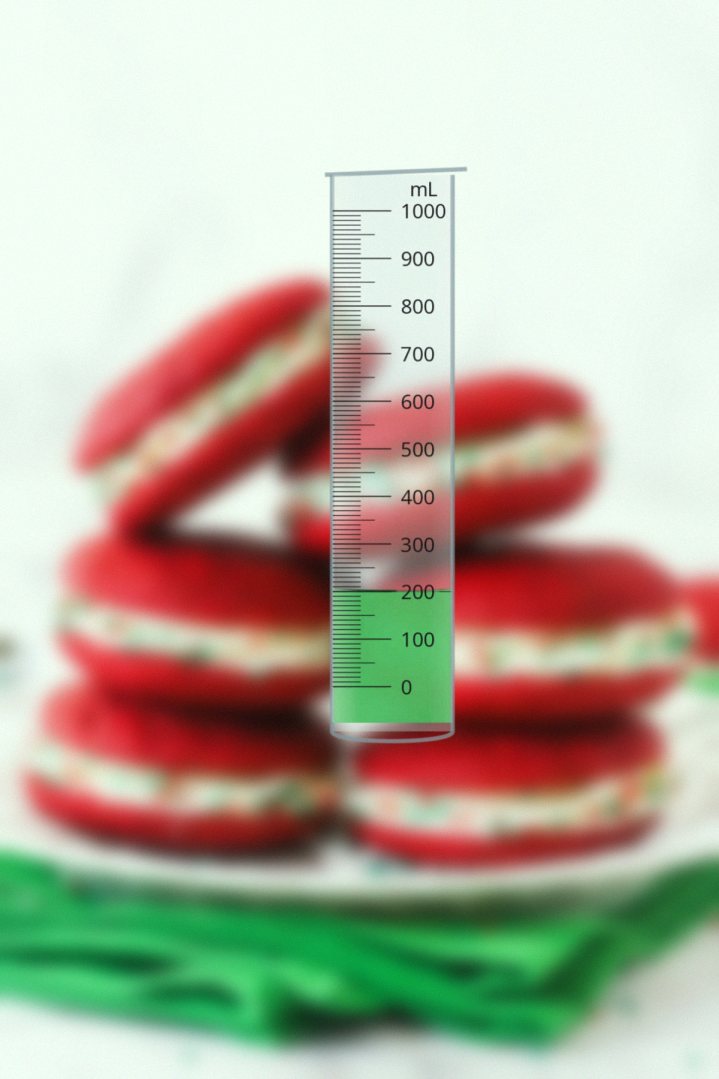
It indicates 200 mL
